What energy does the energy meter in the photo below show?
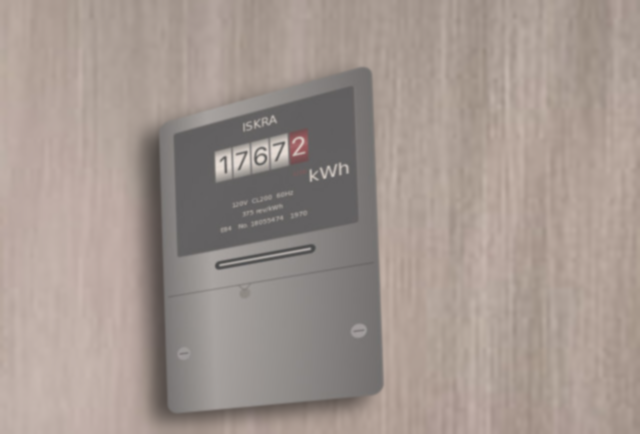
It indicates 1767.2 kWh
